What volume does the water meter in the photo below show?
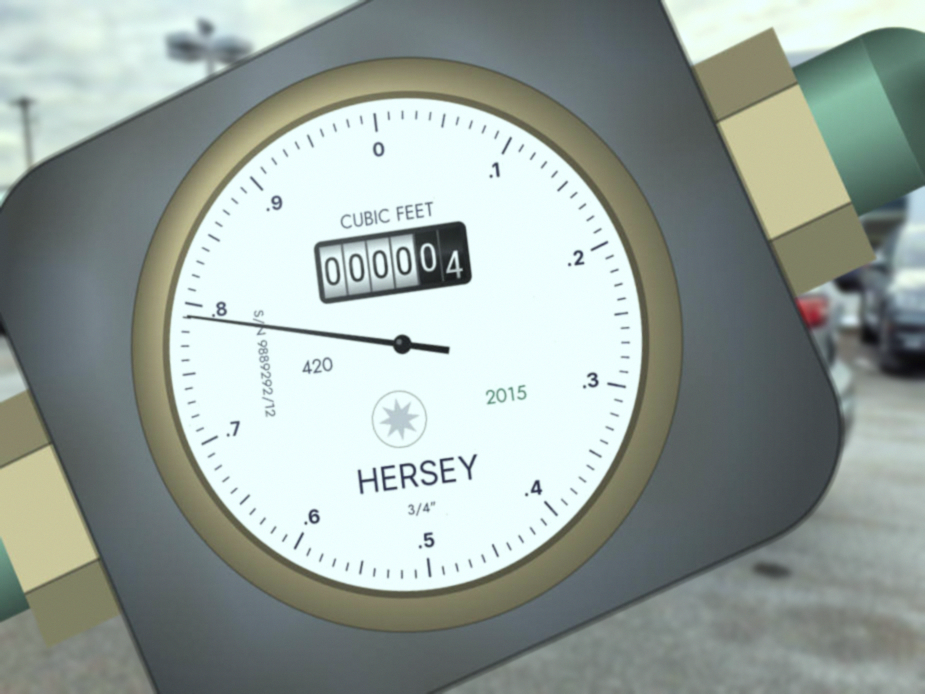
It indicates 3.79 ft³
